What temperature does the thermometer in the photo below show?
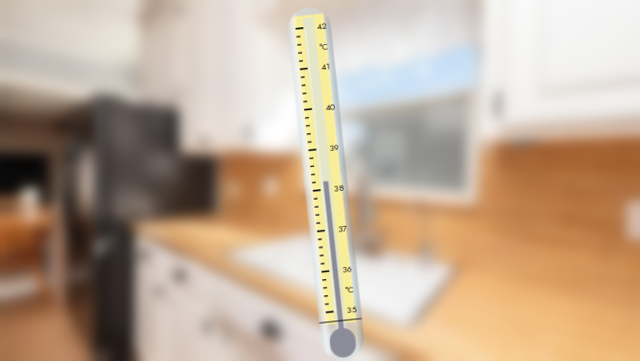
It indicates 38.2 °C
